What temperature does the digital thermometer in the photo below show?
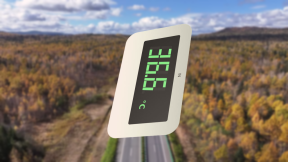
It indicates 36.6 °C
